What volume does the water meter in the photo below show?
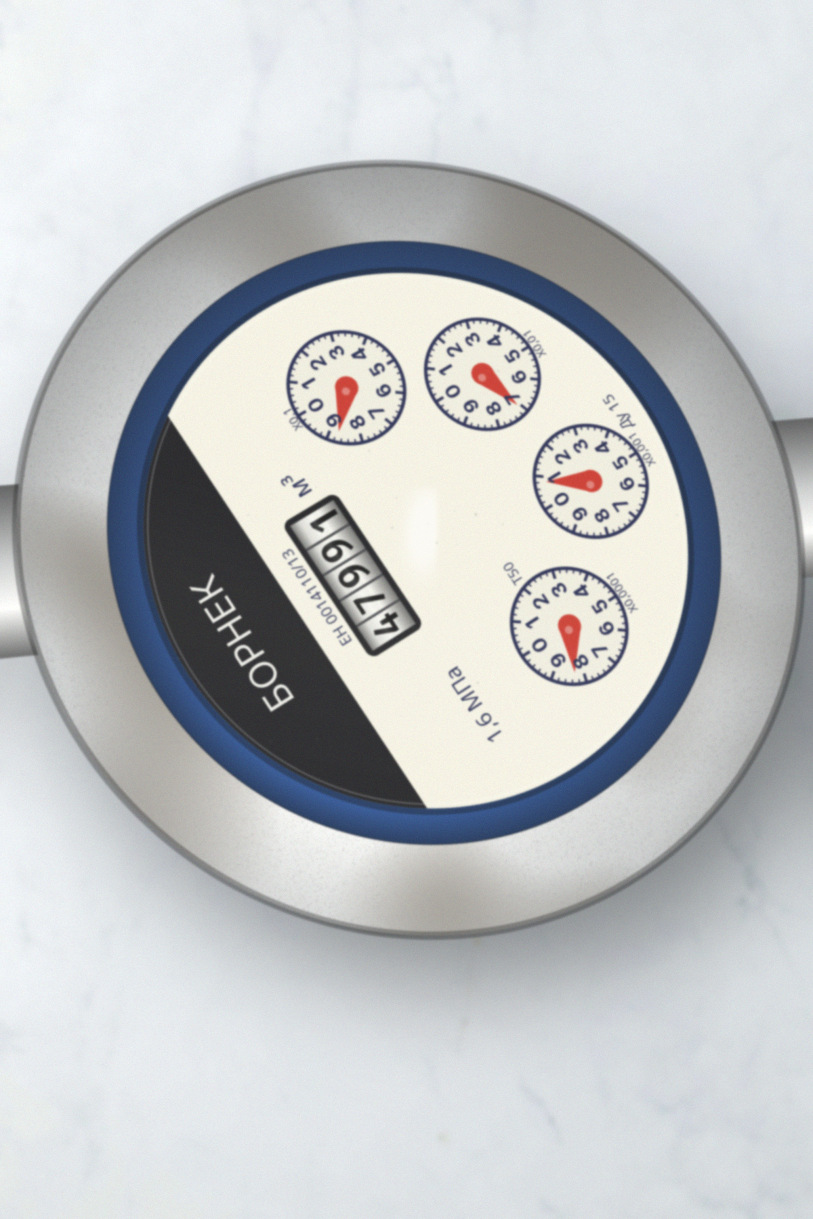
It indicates 47990.8708 m³
